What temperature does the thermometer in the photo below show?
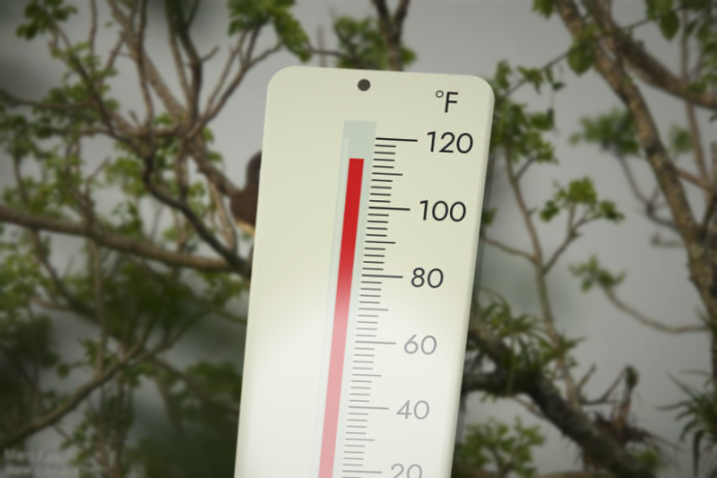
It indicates 114 °F
